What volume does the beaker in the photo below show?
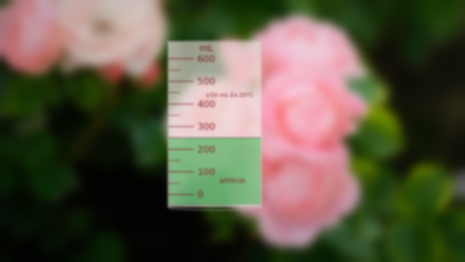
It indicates 250 mL
